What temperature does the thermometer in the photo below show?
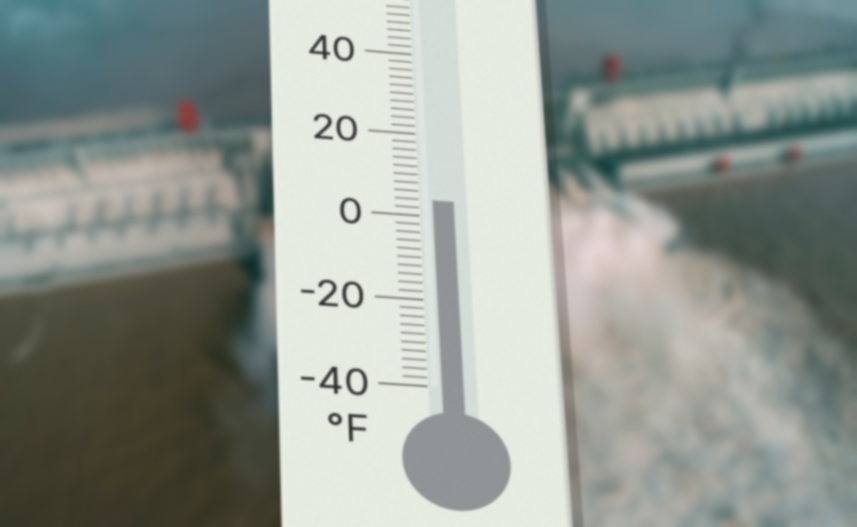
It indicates 4 °F
